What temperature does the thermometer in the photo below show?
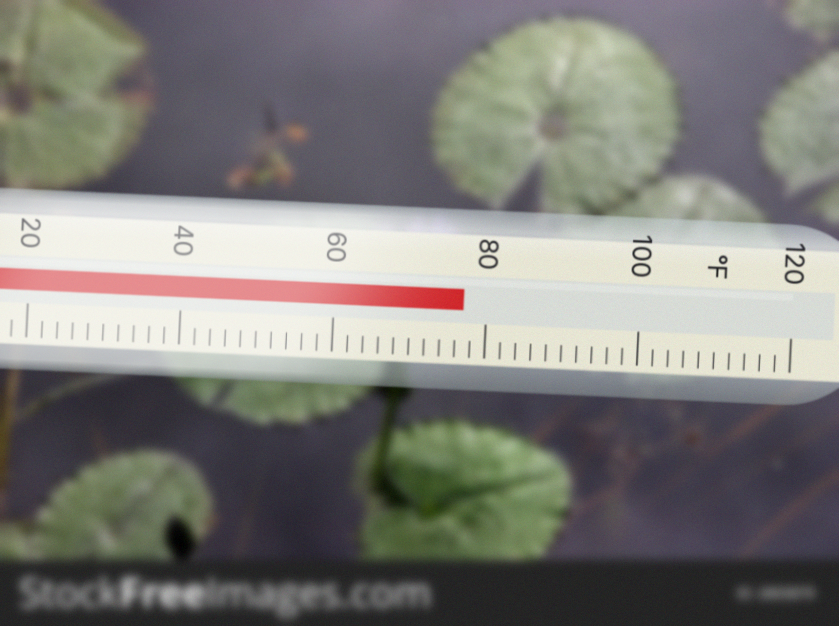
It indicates 77 °F
